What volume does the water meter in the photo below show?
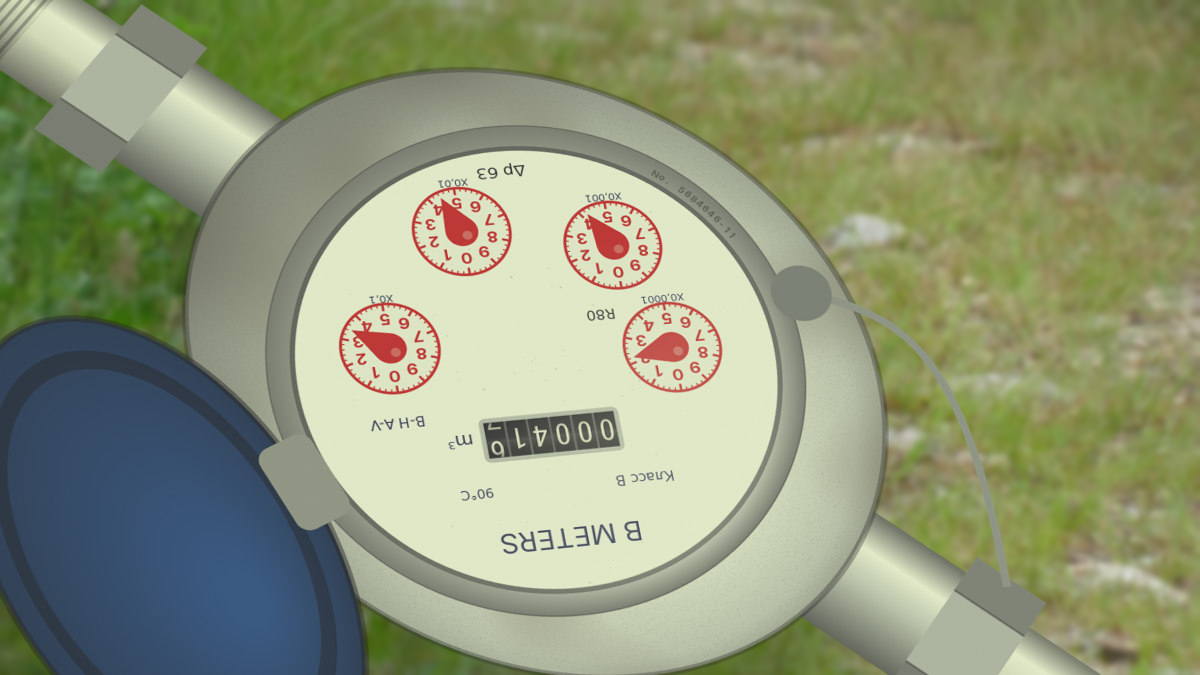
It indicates 416.3442 m³
